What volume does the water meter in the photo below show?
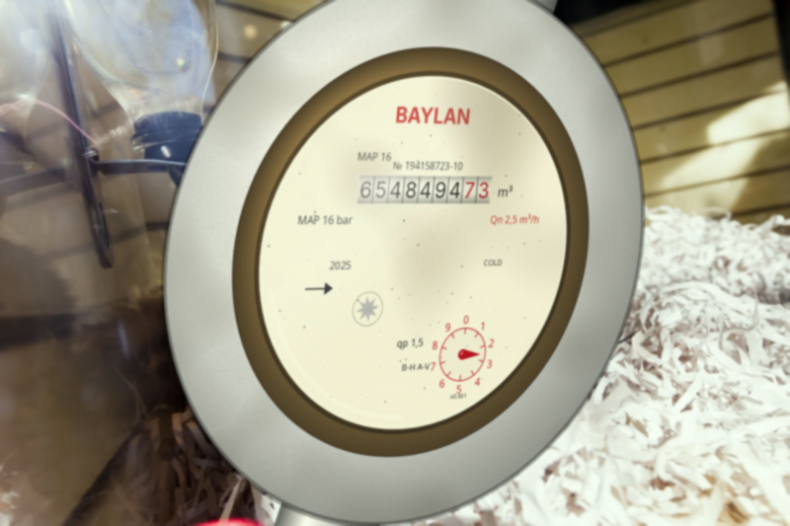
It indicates 6548494.732 m³
